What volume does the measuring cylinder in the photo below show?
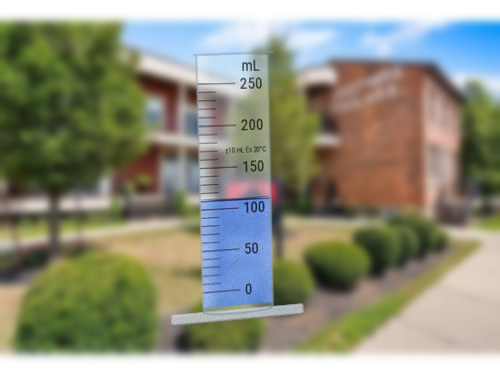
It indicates 110 mL
